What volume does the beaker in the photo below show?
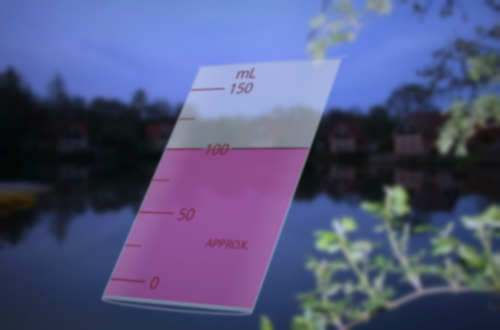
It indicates 100 mL
